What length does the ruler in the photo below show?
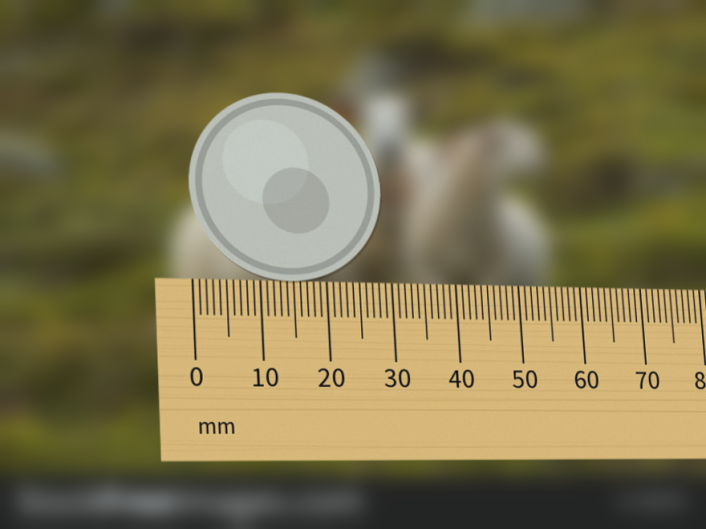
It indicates 29 mm
